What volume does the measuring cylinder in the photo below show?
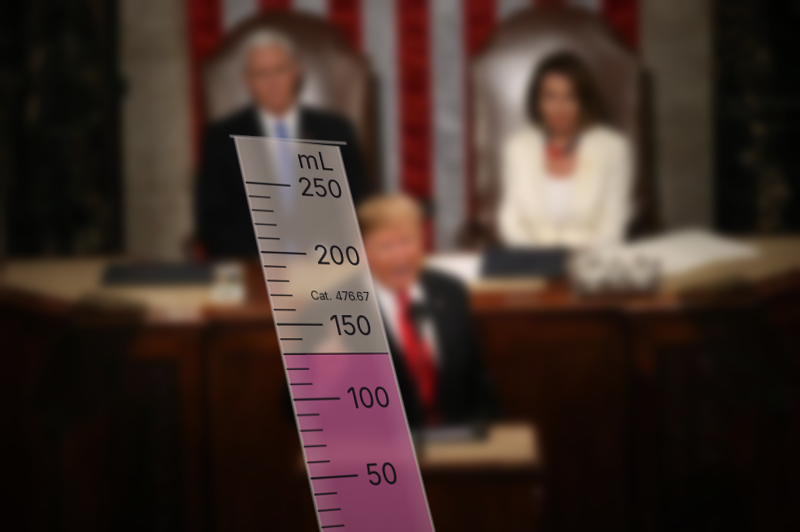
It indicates 130 mL
